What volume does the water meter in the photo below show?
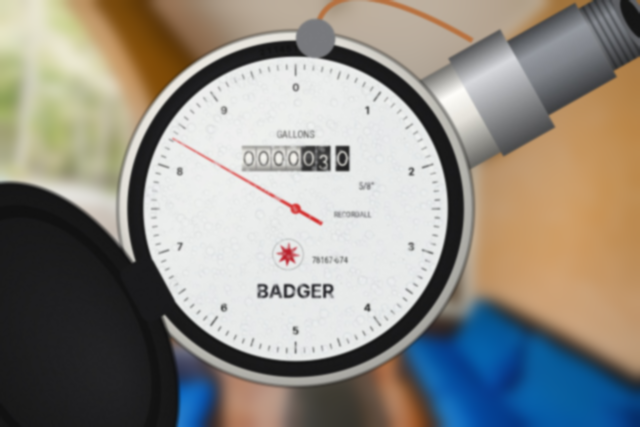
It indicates 28.3 gal
